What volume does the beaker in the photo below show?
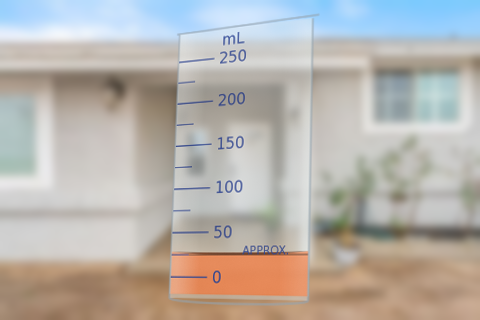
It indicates 25 mL
